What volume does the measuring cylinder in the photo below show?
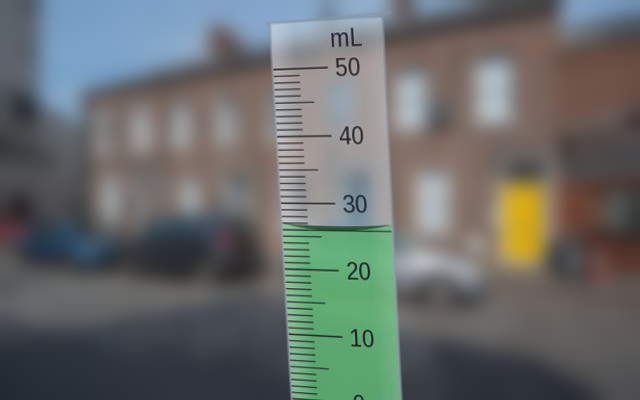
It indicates 26 mL
